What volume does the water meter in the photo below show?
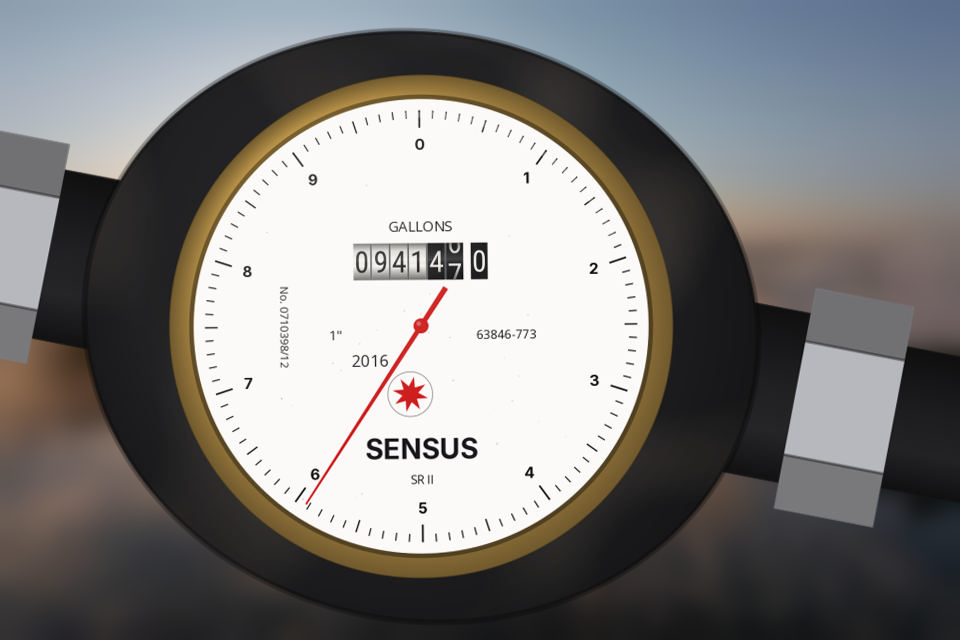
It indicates 941465.9 gal
